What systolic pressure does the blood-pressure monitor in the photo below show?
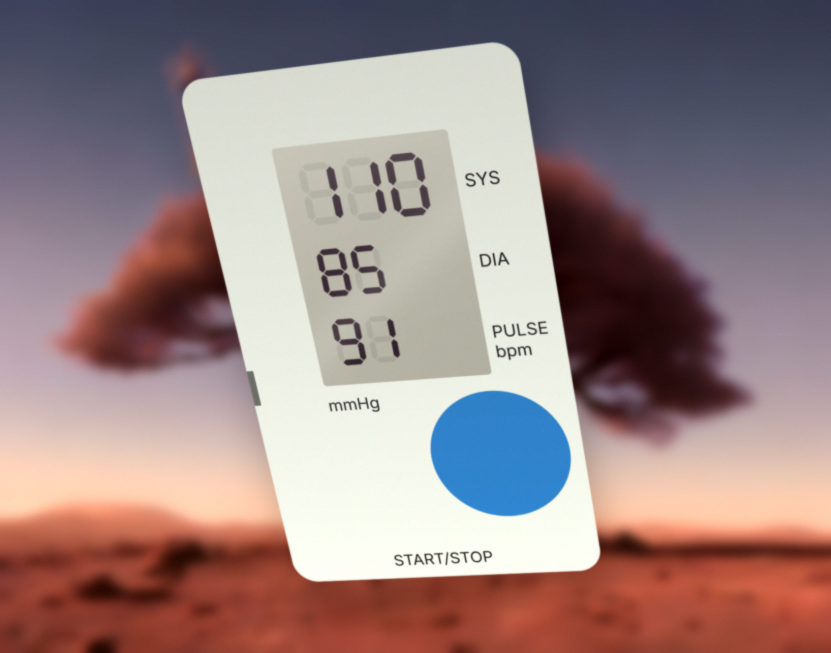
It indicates 110 mmHg
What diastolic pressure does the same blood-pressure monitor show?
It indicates 85 mmHg
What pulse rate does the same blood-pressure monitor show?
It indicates 91 bpm
